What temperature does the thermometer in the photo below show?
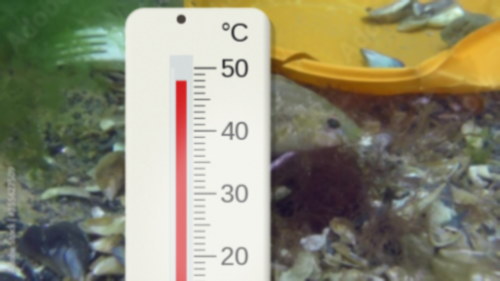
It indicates 48 °C
